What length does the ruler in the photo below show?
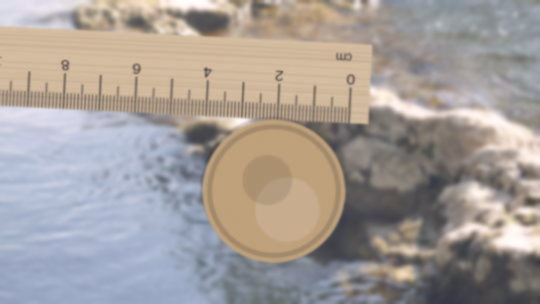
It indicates 4 cm
